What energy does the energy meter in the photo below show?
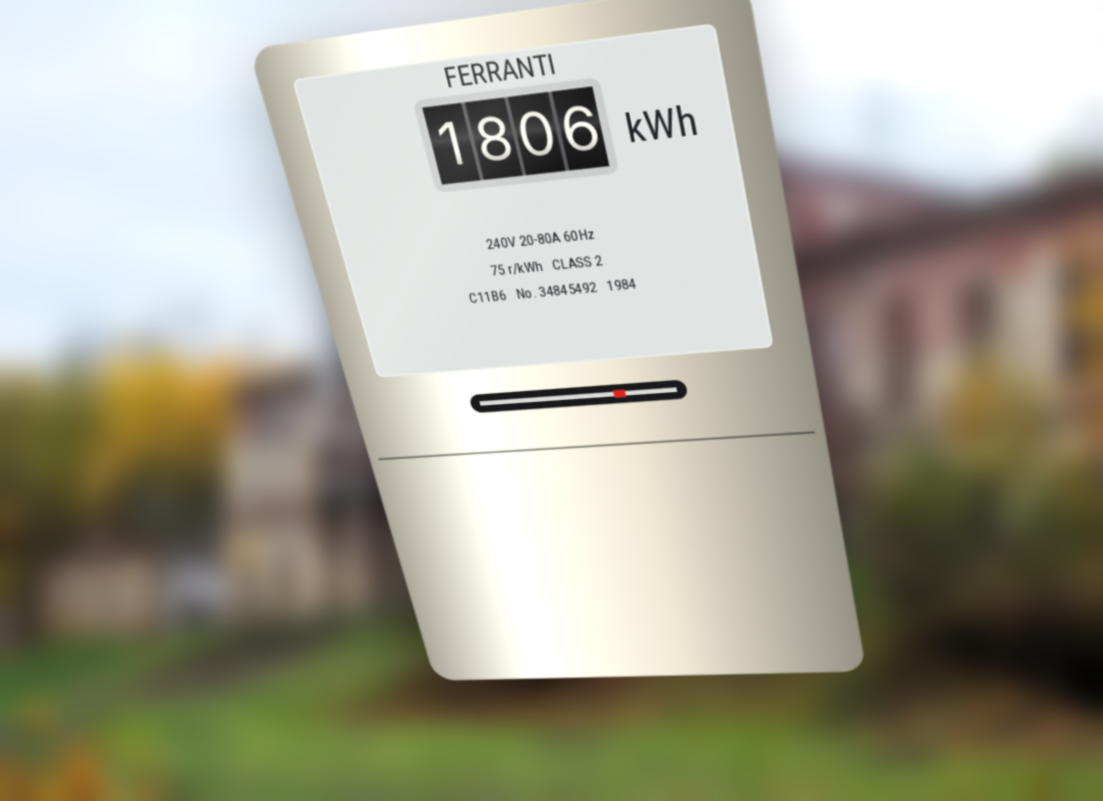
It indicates 1806 kWh
